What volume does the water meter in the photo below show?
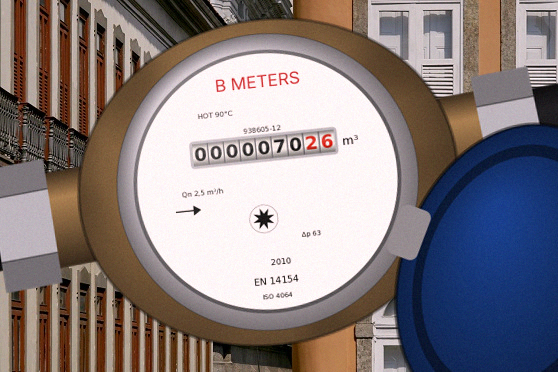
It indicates 70.26 m³
